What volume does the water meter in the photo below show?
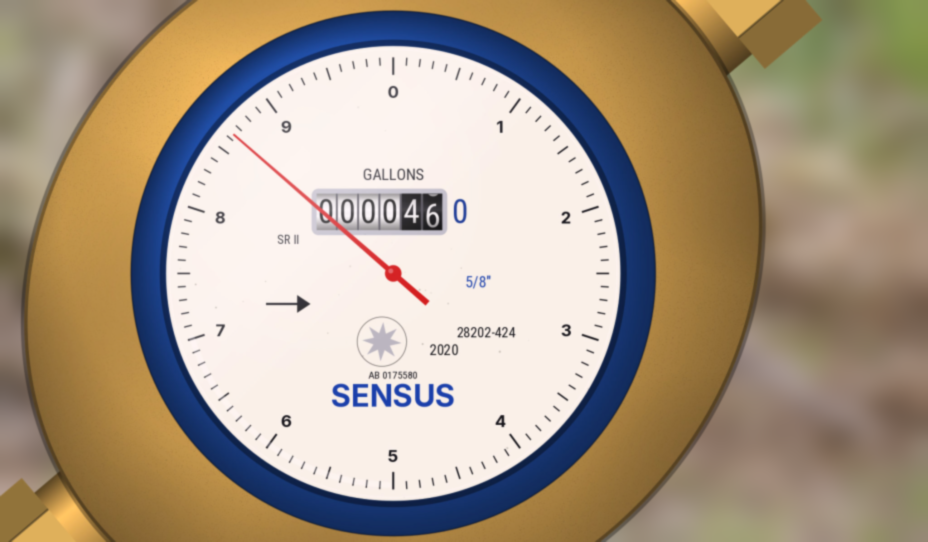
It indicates 458.6 gal
